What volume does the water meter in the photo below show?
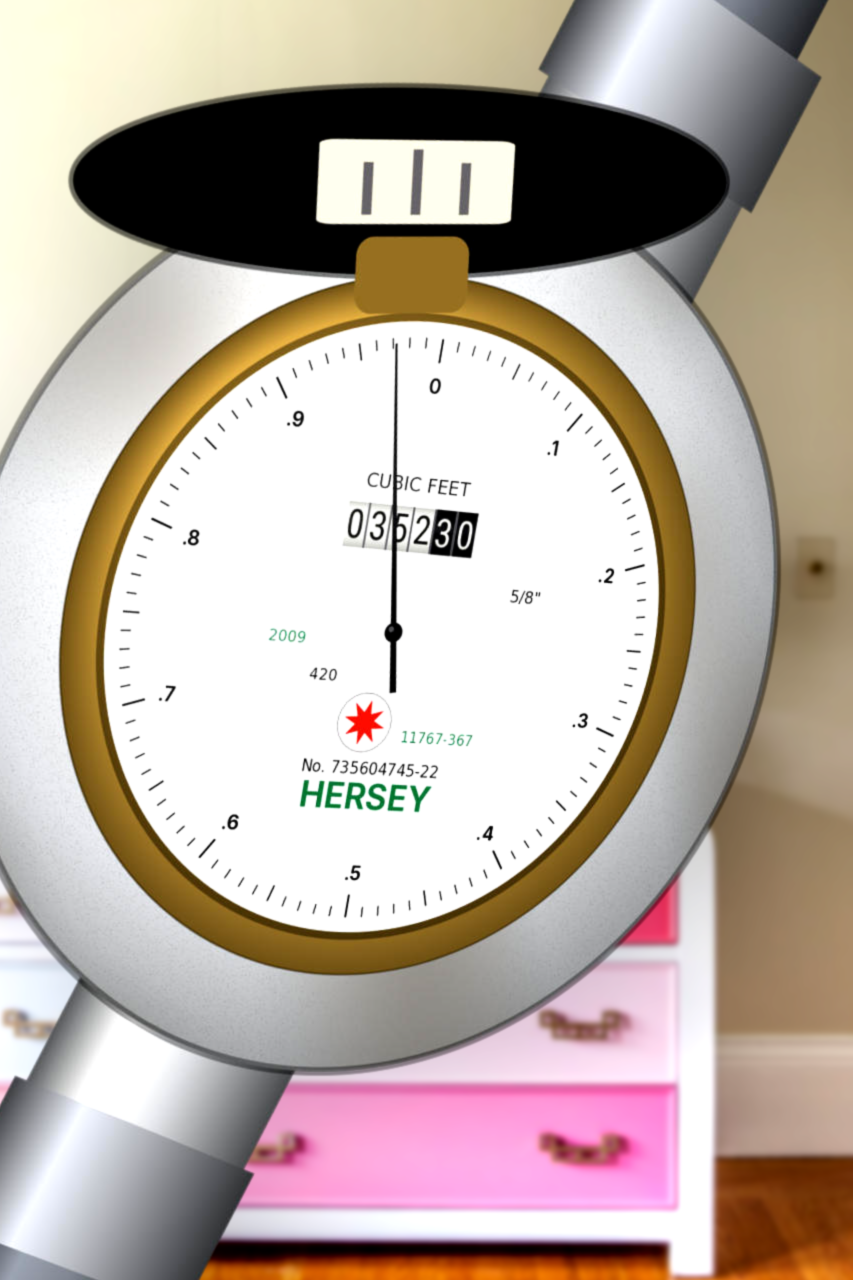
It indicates 35229.97 ft³
